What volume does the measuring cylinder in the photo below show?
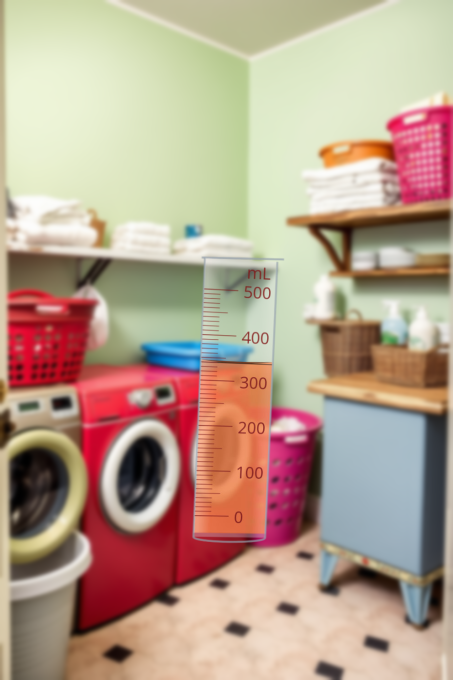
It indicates 340 mL
